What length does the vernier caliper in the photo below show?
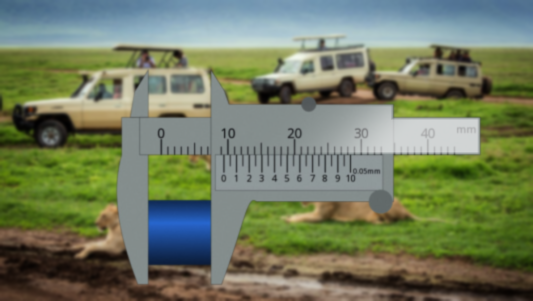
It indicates 9.4 mm
